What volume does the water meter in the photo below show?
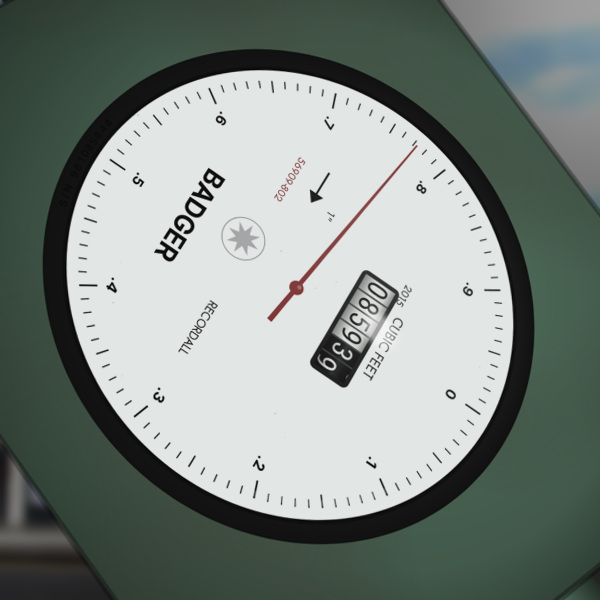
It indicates 85938.77 ft³
